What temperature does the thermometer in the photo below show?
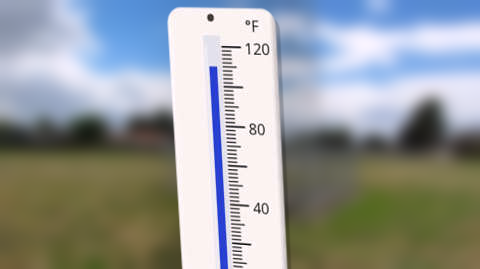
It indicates 110 °F
